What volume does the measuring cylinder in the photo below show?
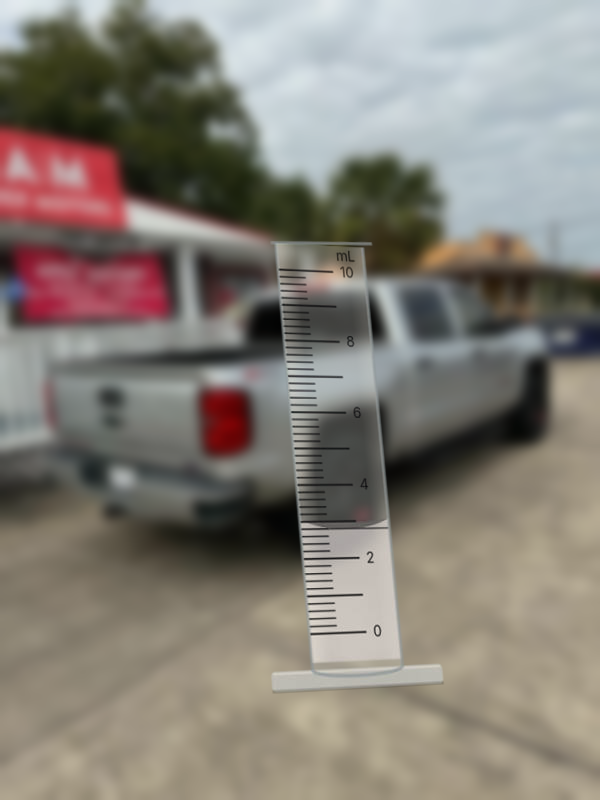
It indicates 2.8 mL
